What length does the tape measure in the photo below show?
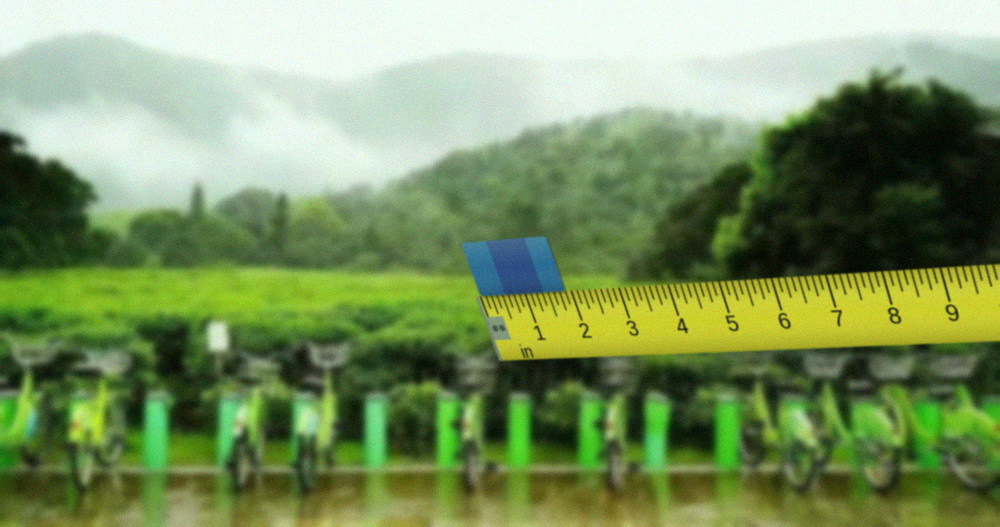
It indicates 1.875 in
